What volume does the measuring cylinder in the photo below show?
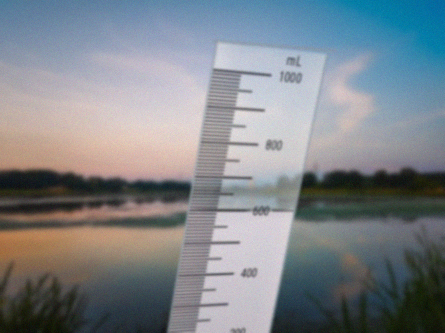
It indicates 600 mL
